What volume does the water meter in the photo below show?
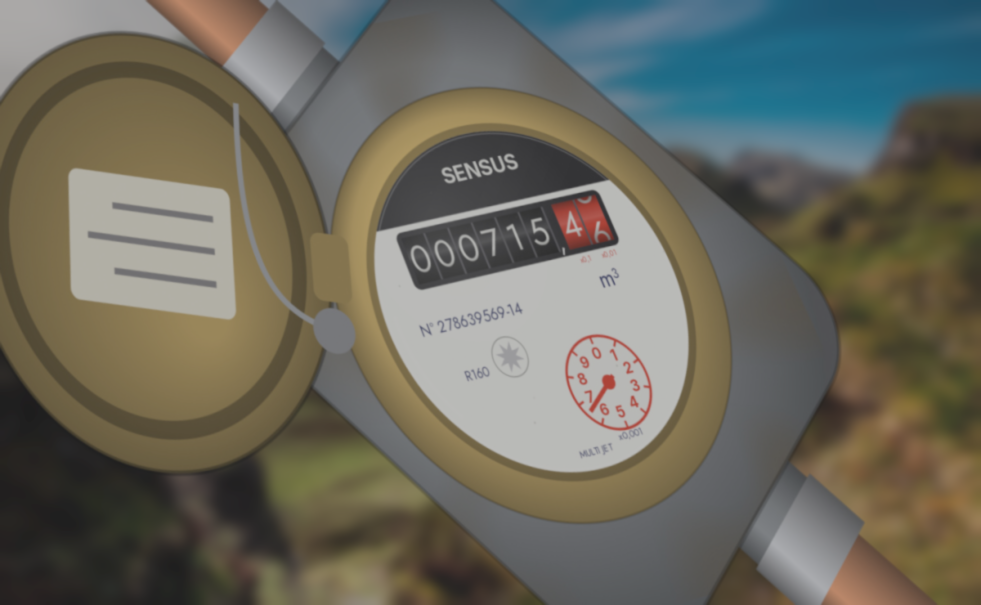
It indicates 715.456 m³
